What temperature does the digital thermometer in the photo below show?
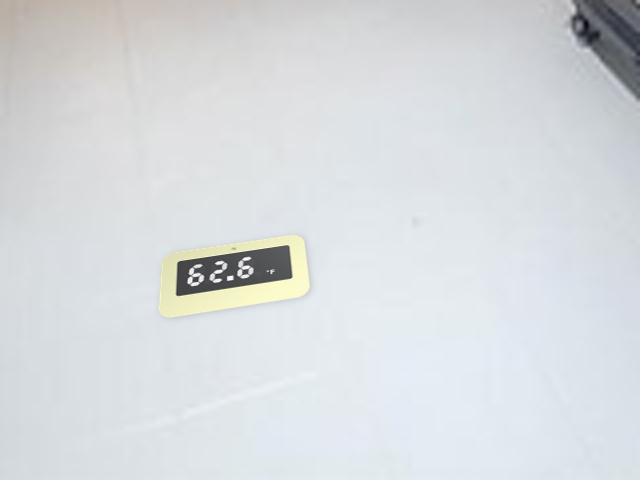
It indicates 62.6 °F
